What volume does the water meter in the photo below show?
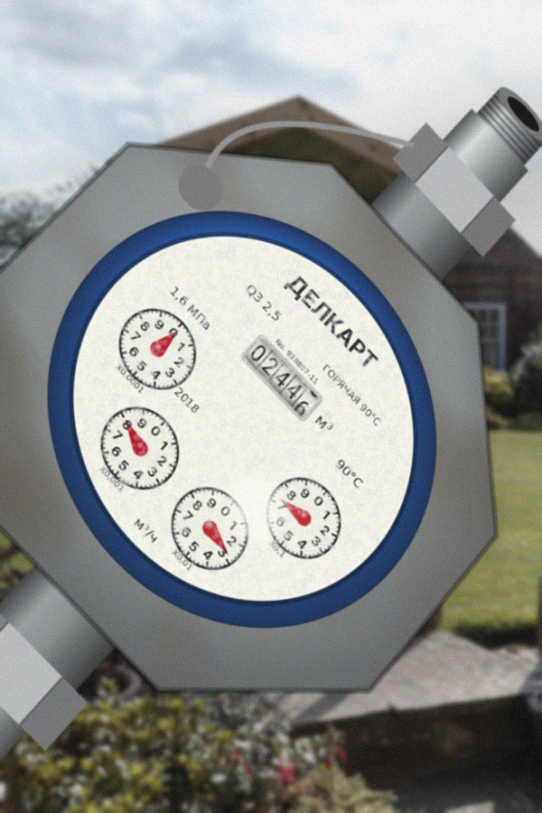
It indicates 2445.7280 m³
